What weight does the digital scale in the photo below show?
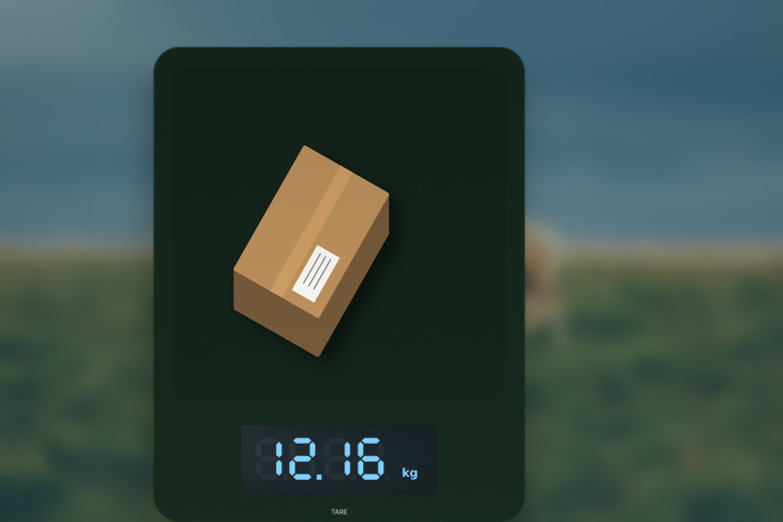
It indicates 12.16 kg
